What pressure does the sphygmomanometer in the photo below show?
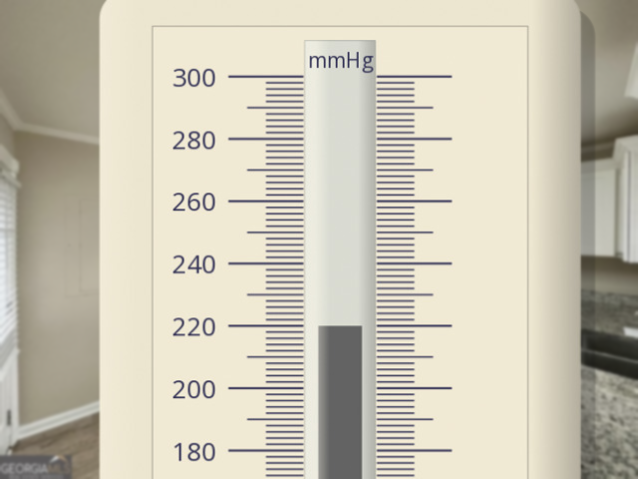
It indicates 220 mmHg
